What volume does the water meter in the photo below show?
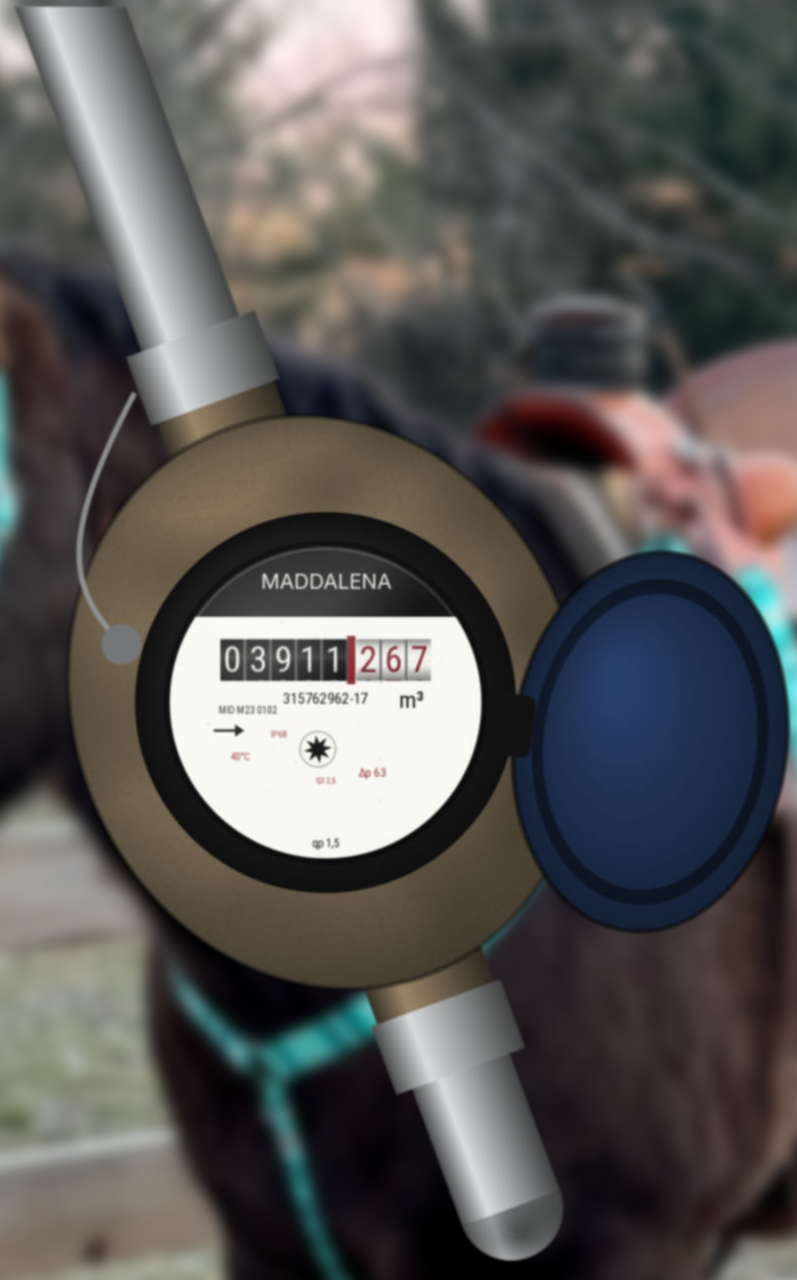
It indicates 3911.267 m³
